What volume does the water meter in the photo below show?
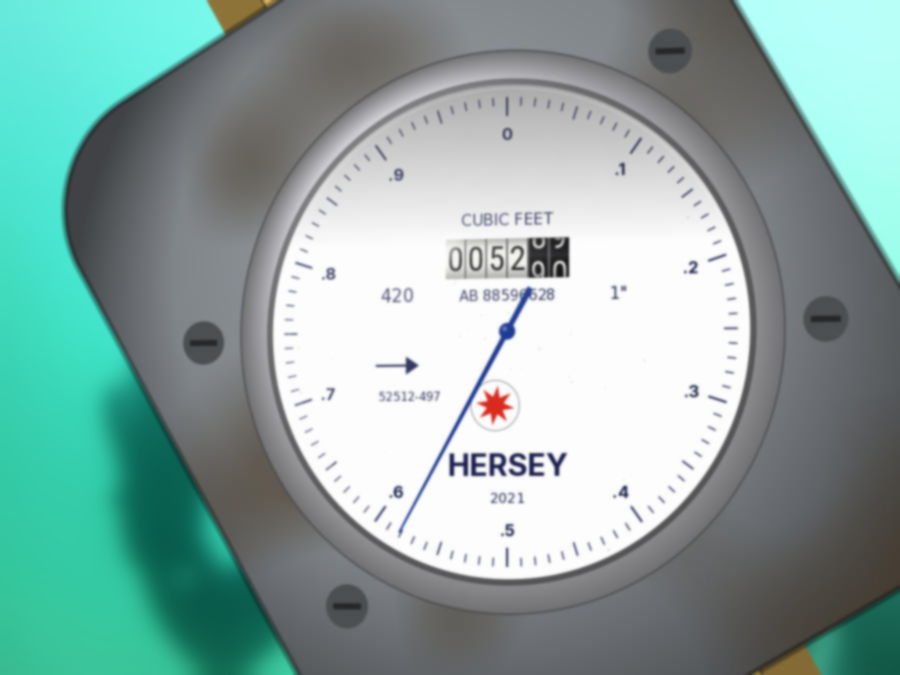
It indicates 5289.58 ft³
